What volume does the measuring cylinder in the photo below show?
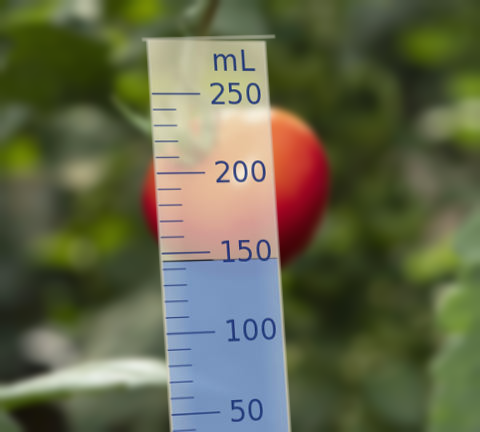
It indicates 145 mL
